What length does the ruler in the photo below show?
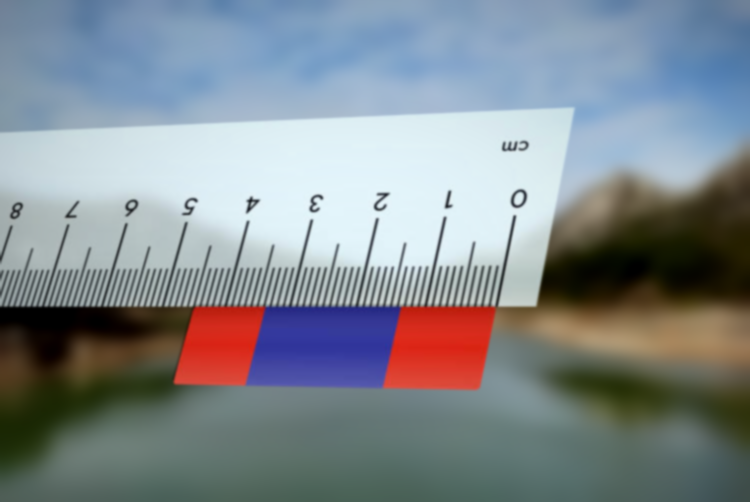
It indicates 4.5 cm
